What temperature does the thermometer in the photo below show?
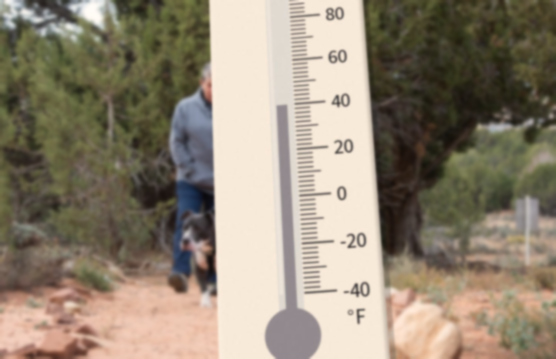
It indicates 40 °F
